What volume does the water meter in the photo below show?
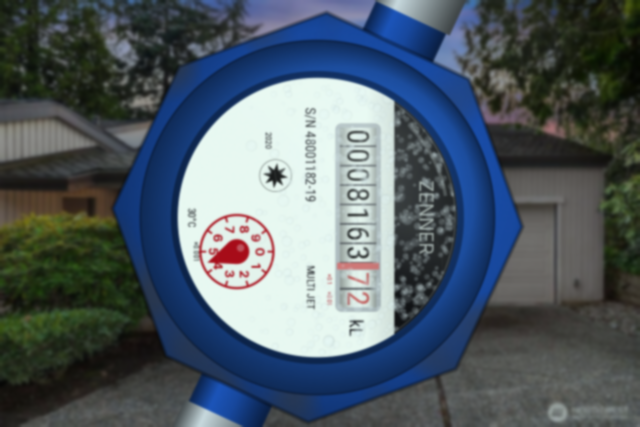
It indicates 8163.724 kL
